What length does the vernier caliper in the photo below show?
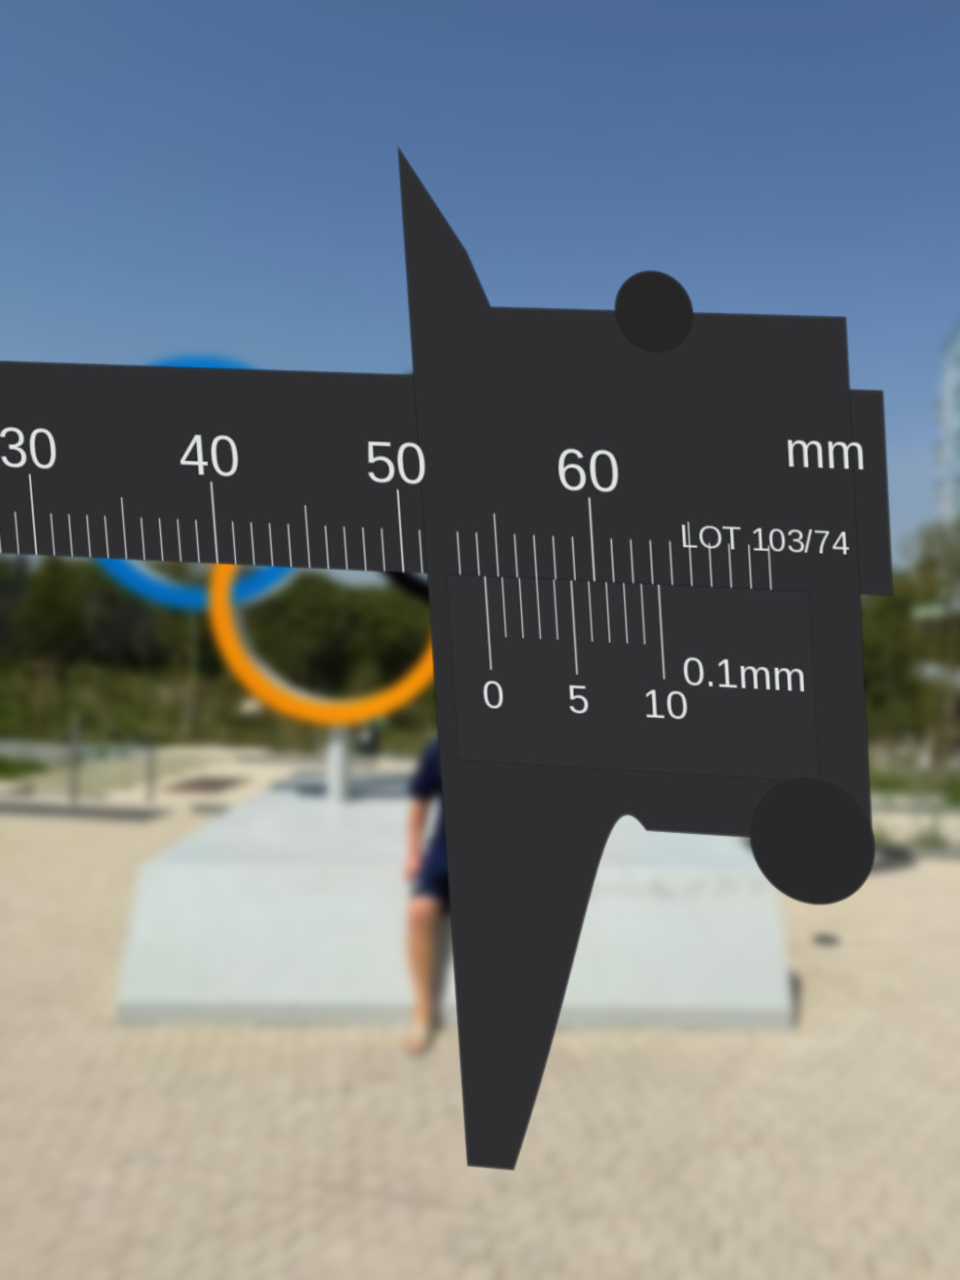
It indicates 54.3 mm
